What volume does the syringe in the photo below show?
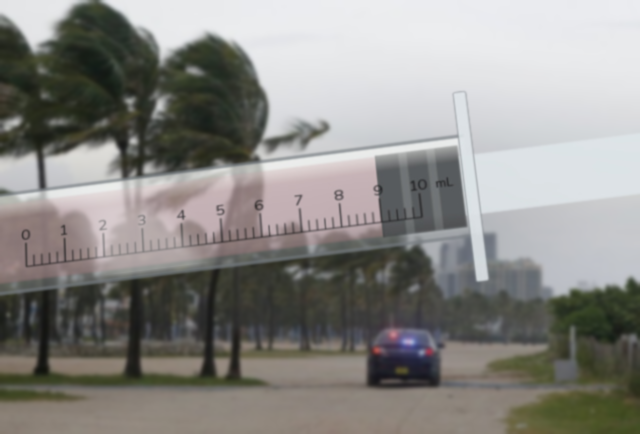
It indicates 9 mL
